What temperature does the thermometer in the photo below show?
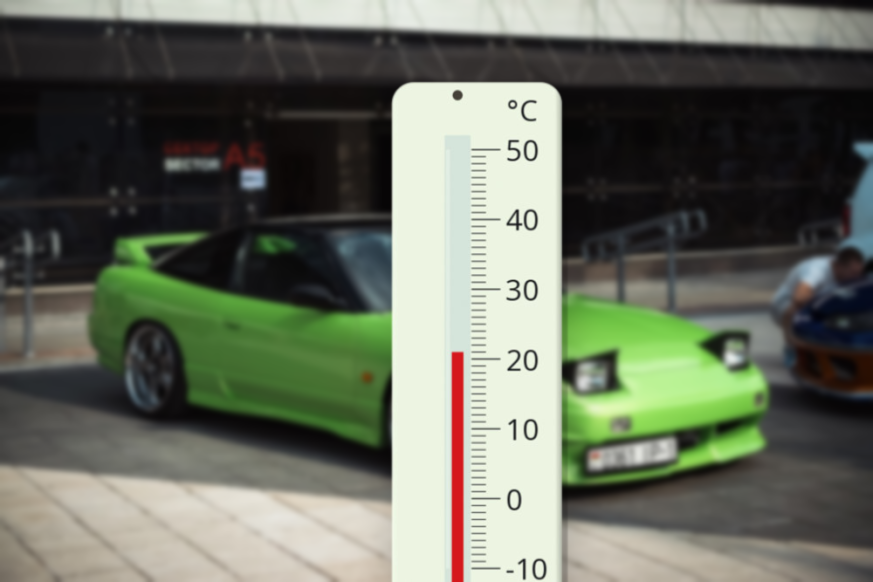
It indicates 21 °C
